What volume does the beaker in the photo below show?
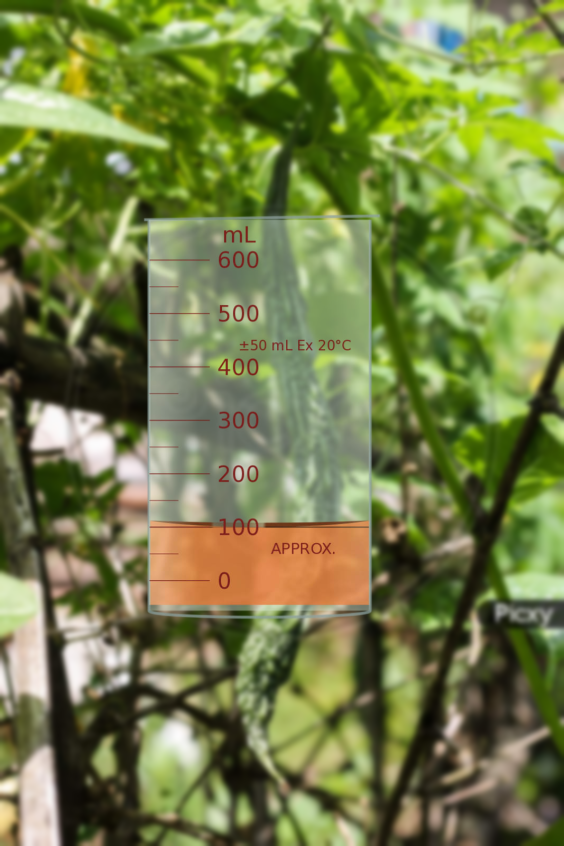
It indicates 100 mL
